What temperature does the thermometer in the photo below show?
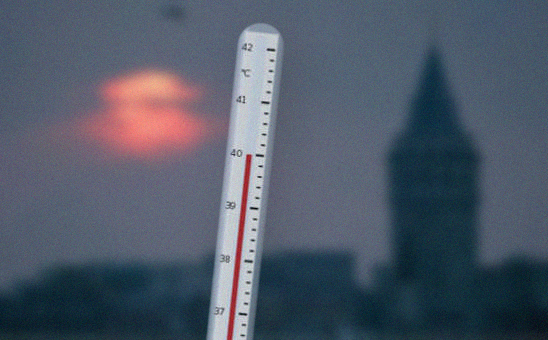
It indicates 40 °C
